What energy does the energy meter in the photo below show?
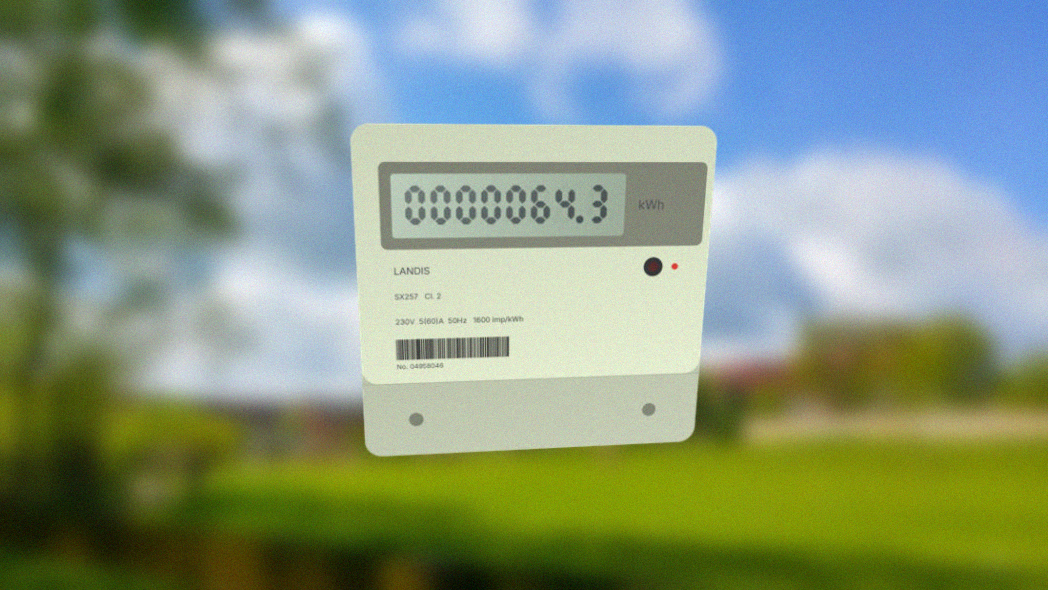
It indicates 64.3 kWh
